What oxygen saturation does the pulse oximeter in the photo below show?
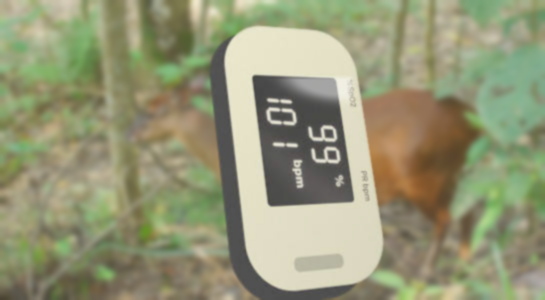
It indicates 99 %
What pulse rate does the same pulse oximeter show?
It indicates 101 bpm
